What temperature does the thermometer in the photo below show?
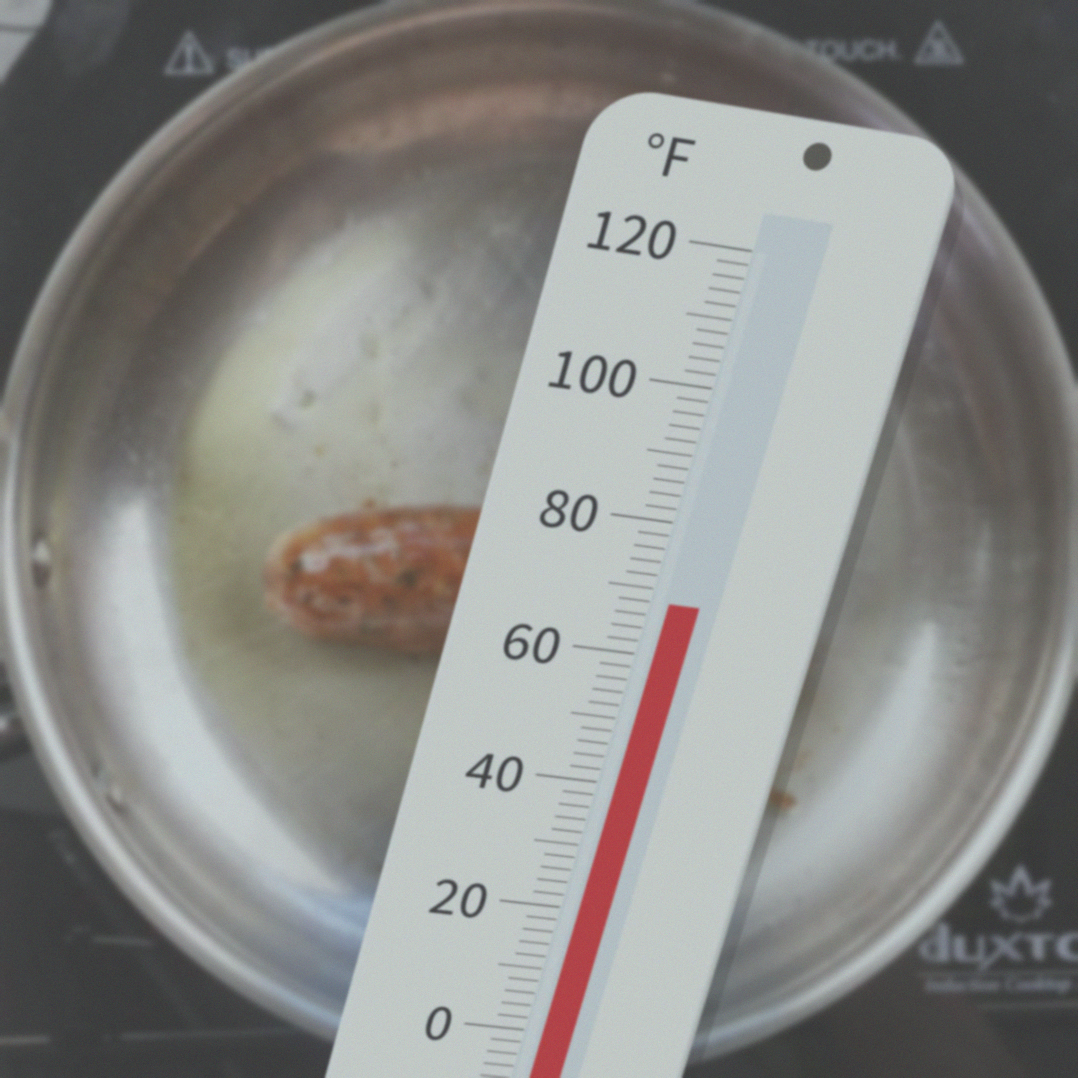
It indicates 68 °F
